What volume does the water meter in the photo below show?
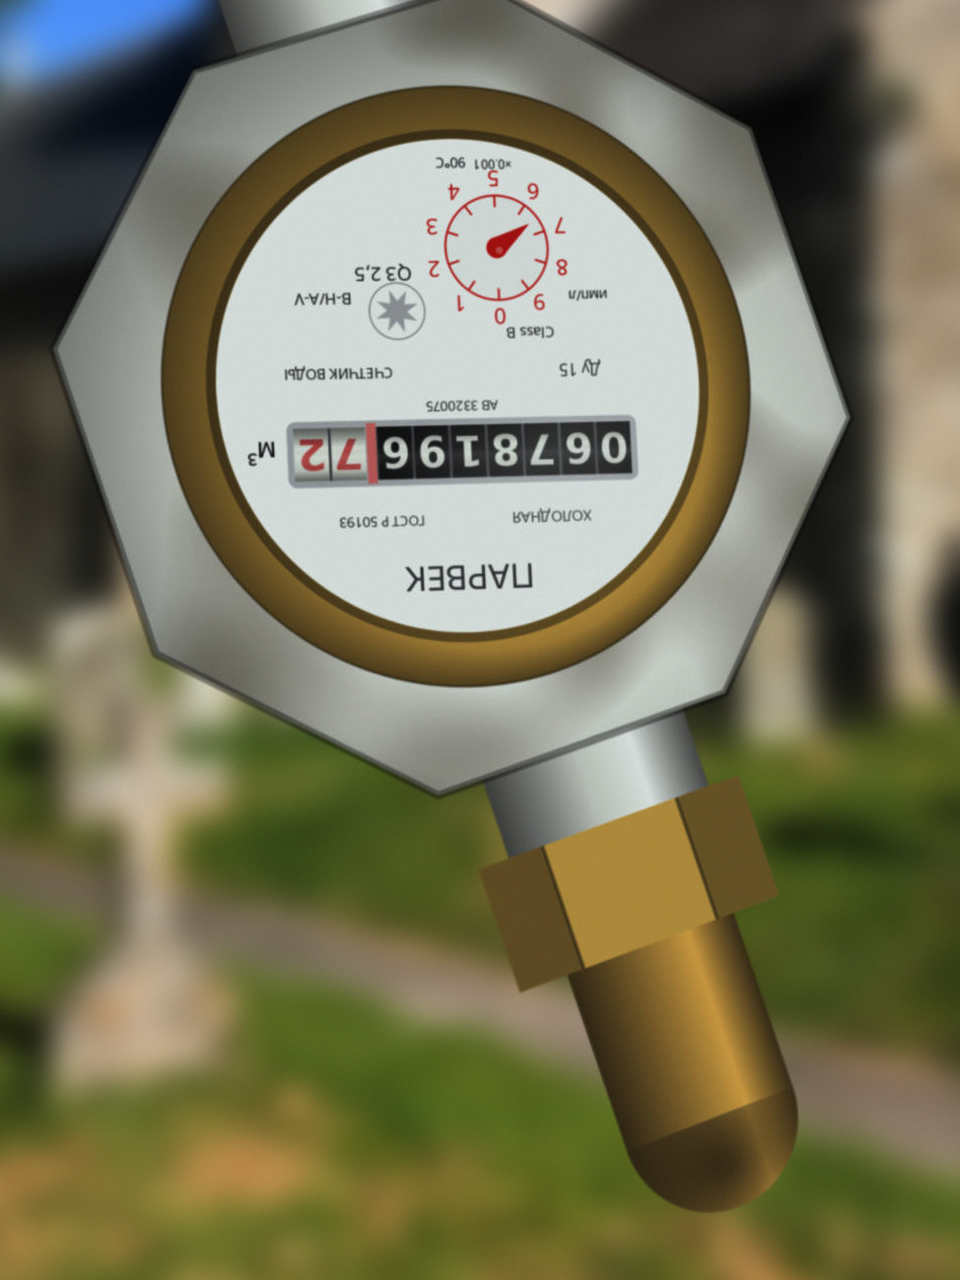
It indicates 678196.726 m³
